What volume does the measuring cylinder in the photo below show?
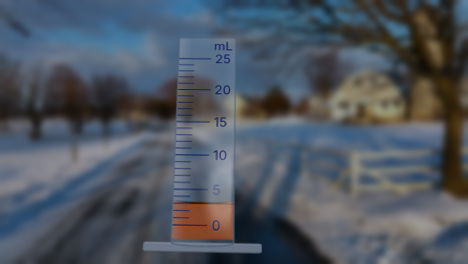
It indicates 3 mL
